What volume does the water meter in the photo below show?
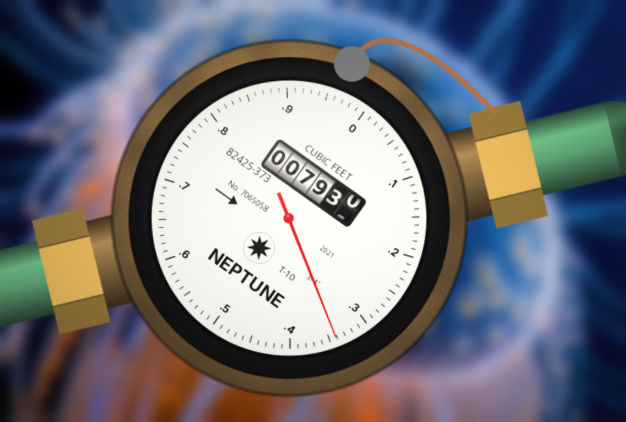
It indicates 7930.34 ft³
